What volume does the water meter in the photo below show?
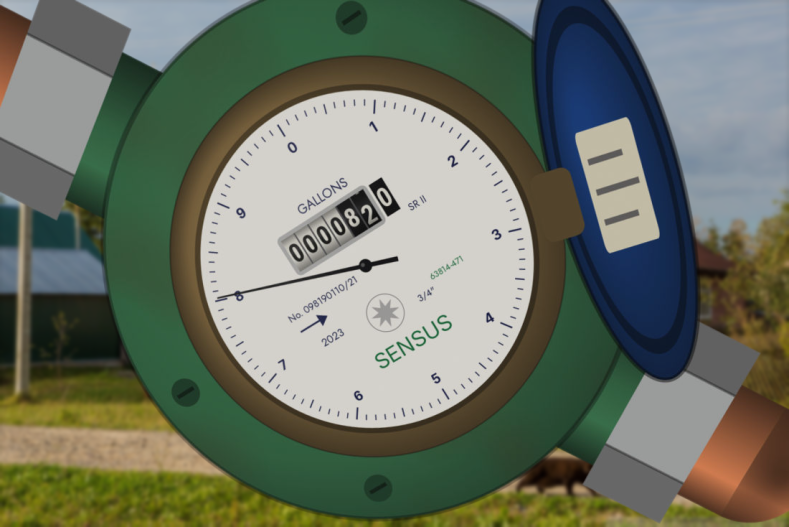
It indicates 818.0 gal
